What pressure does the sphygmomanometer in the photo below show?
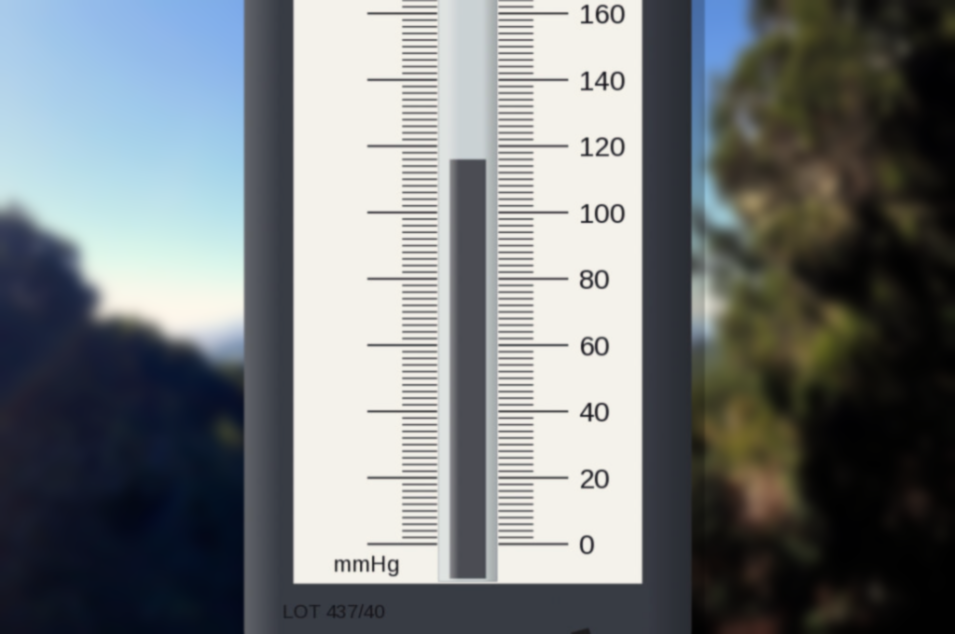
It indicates 116 mmHg
